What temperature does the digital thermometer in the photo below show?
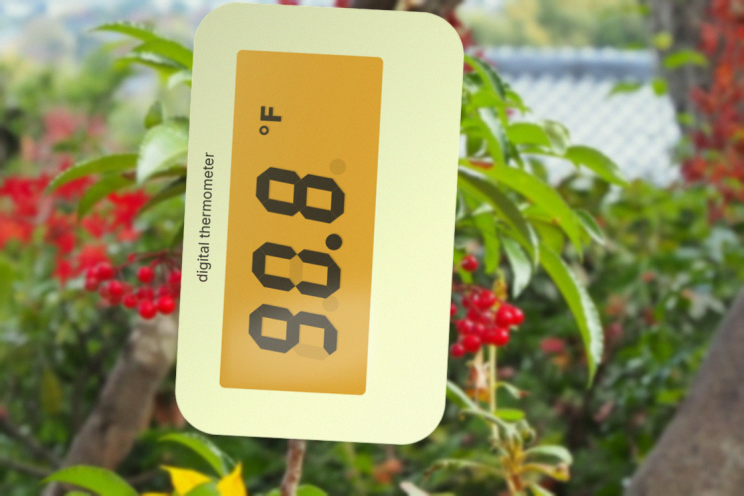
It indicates 90.8 °F
